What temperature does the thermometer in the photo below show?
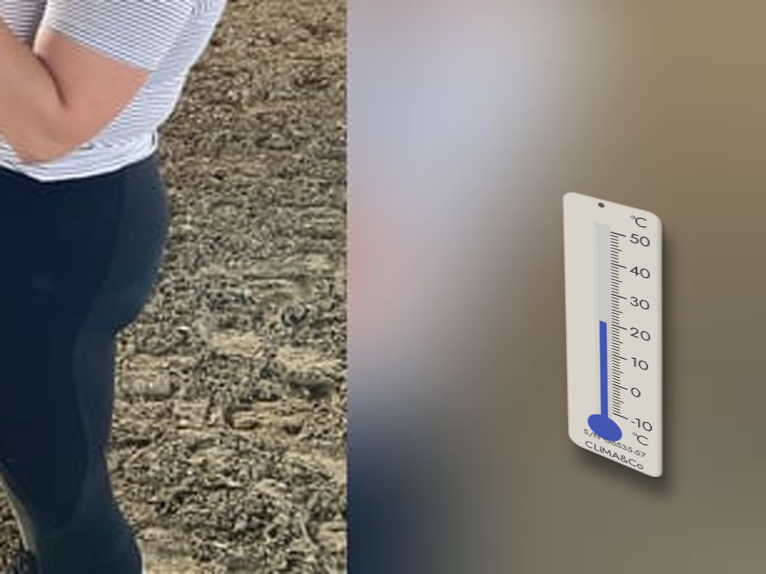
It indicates 20 °C
